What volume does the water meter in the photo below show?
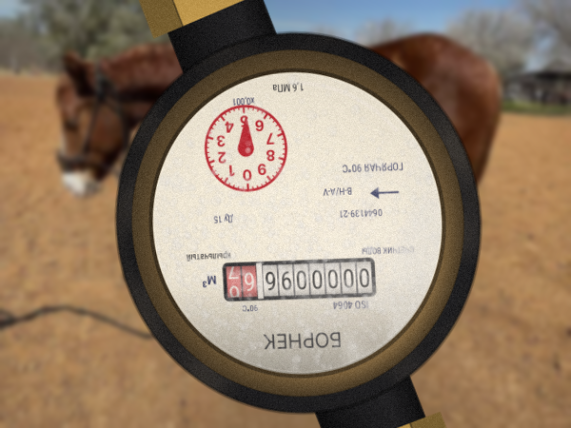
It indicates 96.665 m³
